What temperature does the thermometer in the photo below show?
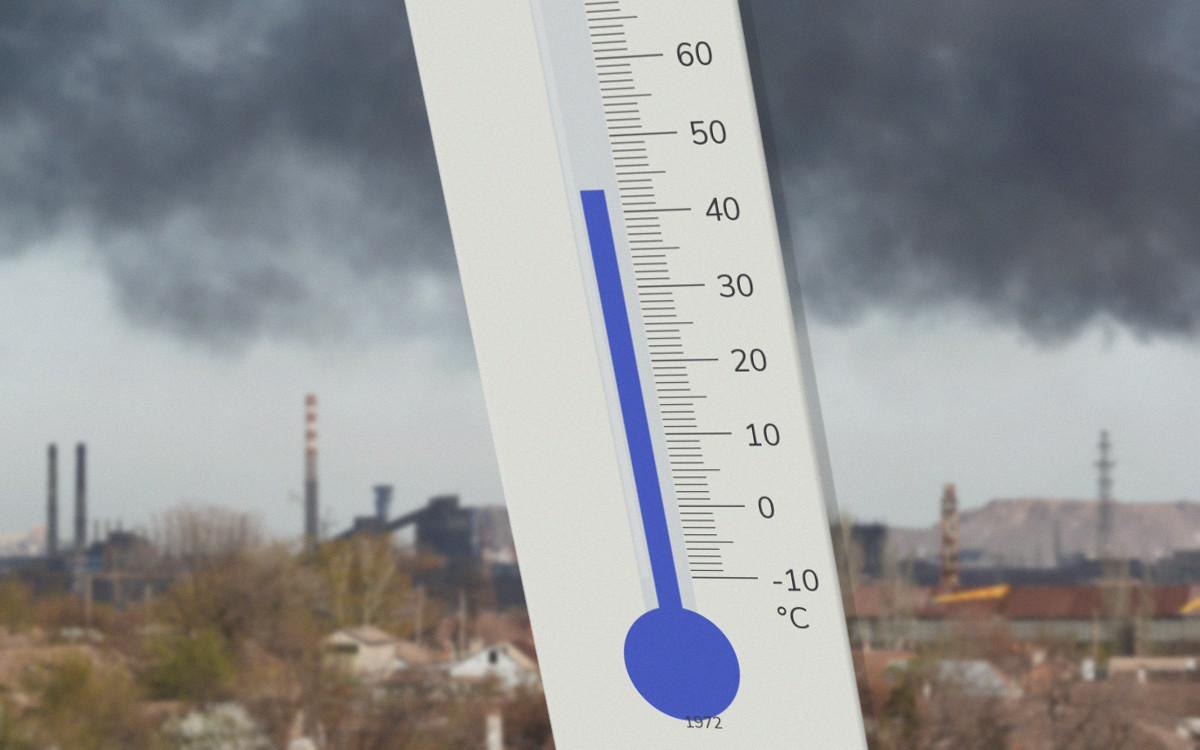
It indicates 43 °C
